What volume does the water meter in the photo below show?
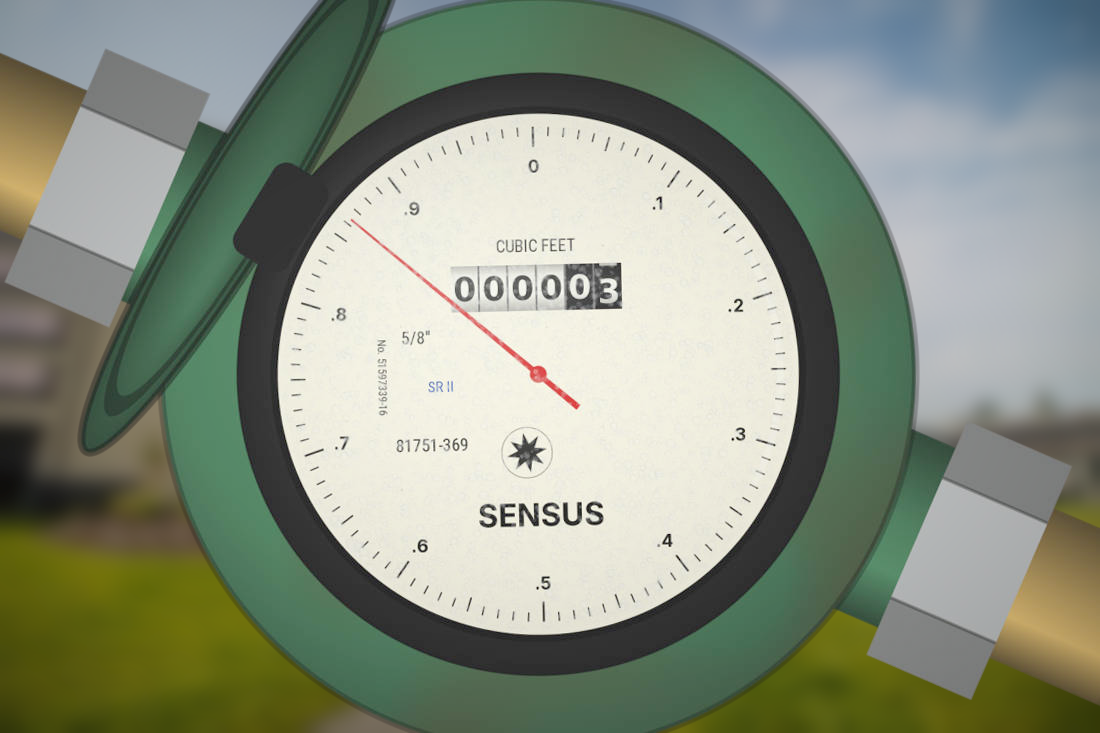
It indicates 2.86 ft³
